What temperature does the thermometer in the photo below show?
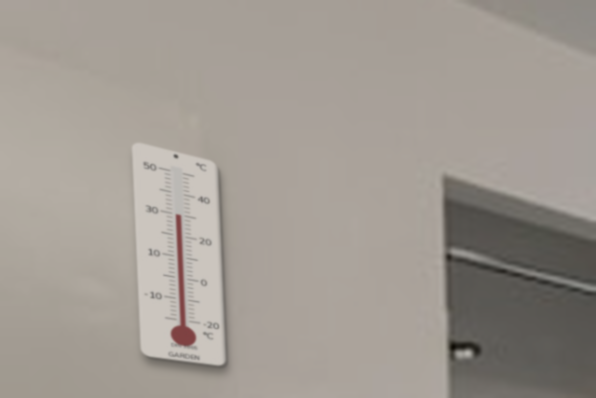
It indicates 30 °C
